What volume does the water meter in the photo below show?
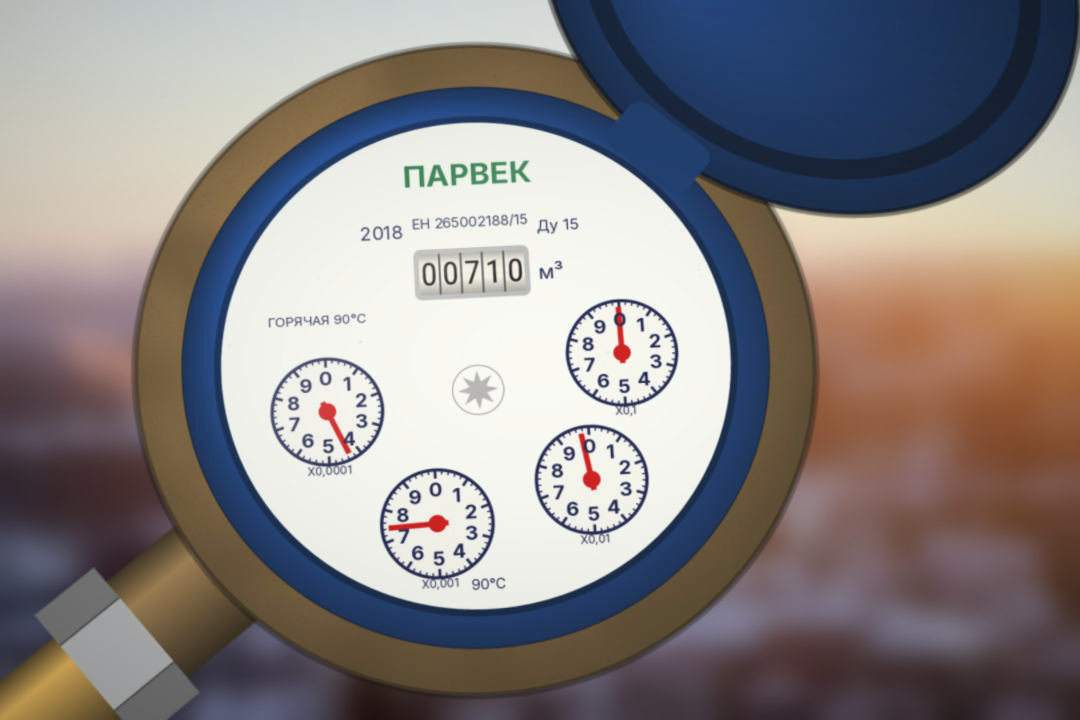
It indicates 709.9974 m³
